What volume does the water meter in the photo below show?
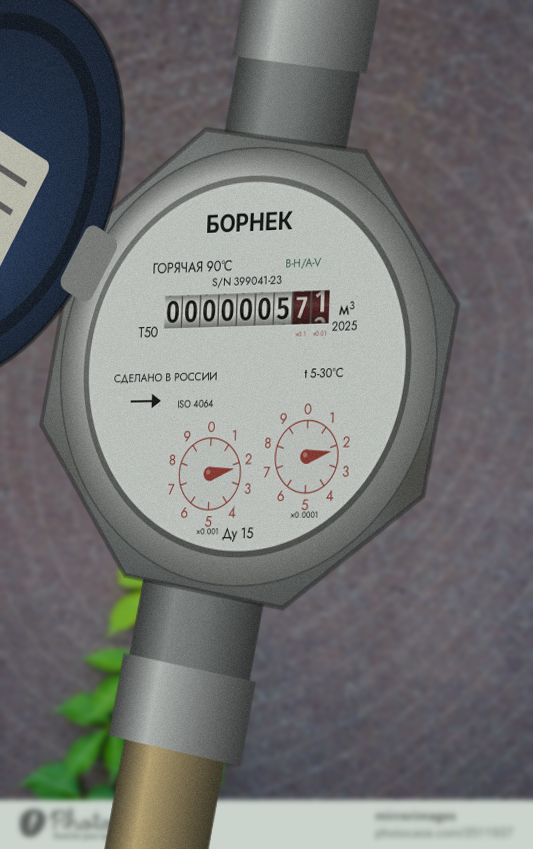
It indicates 5.7122 m³
